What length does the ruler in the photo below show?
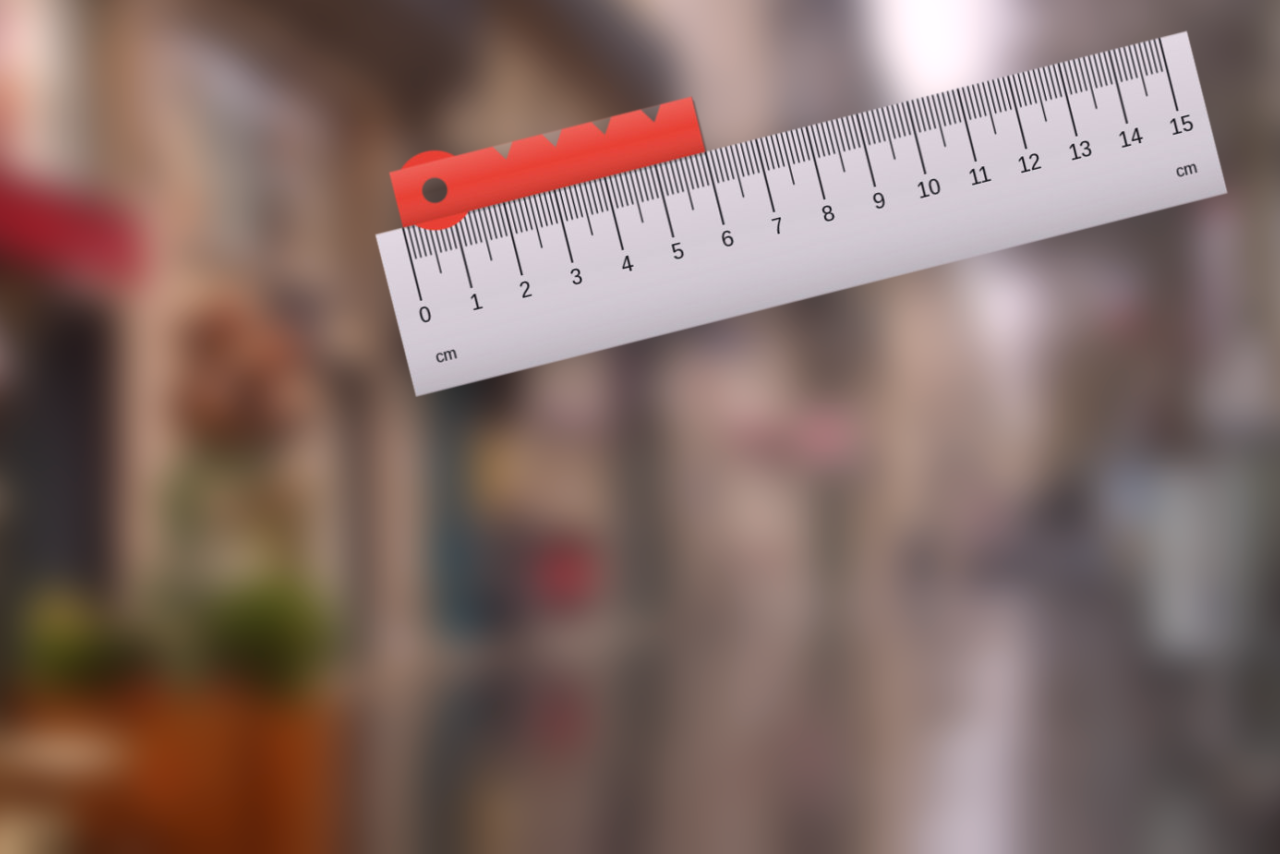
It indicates 6 cm
